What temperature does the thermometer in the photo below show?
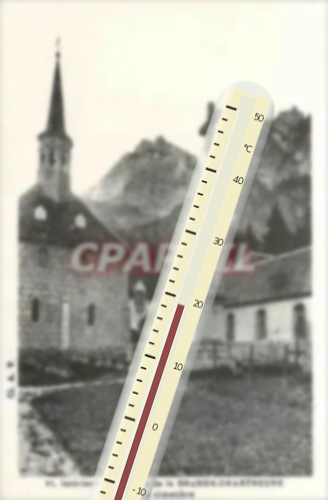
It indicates 19 °C
